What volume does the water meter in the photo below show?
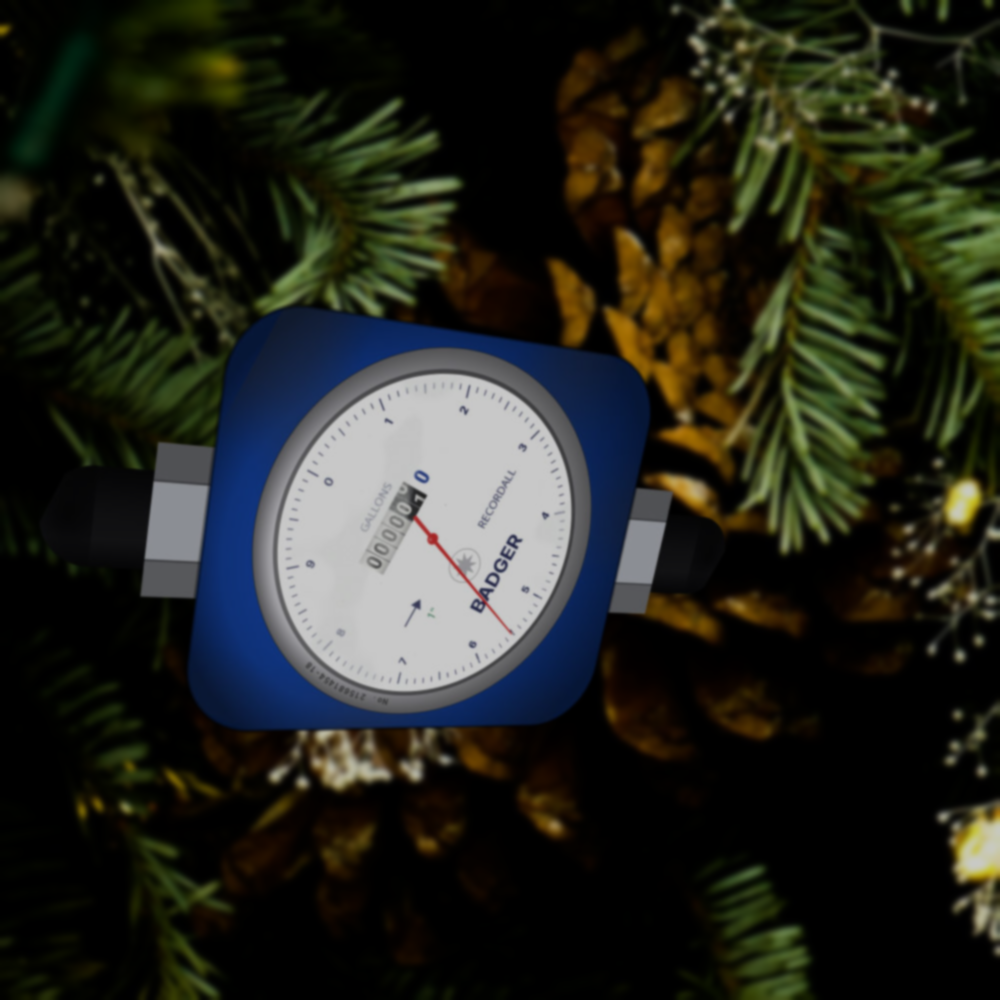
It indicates 5.5 gal
